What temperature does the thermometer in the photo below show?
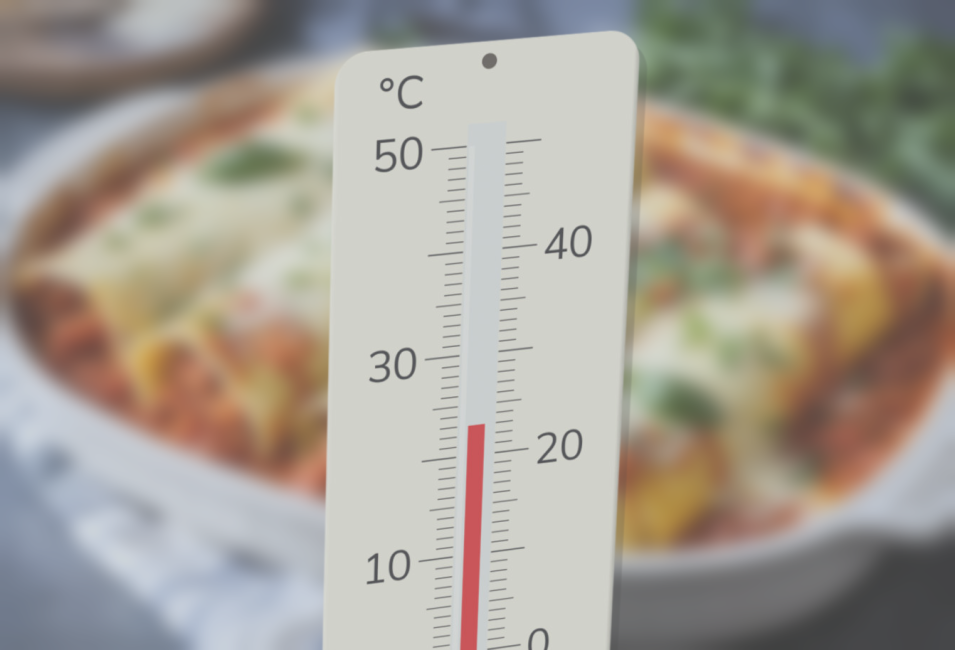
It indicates 23 °C
